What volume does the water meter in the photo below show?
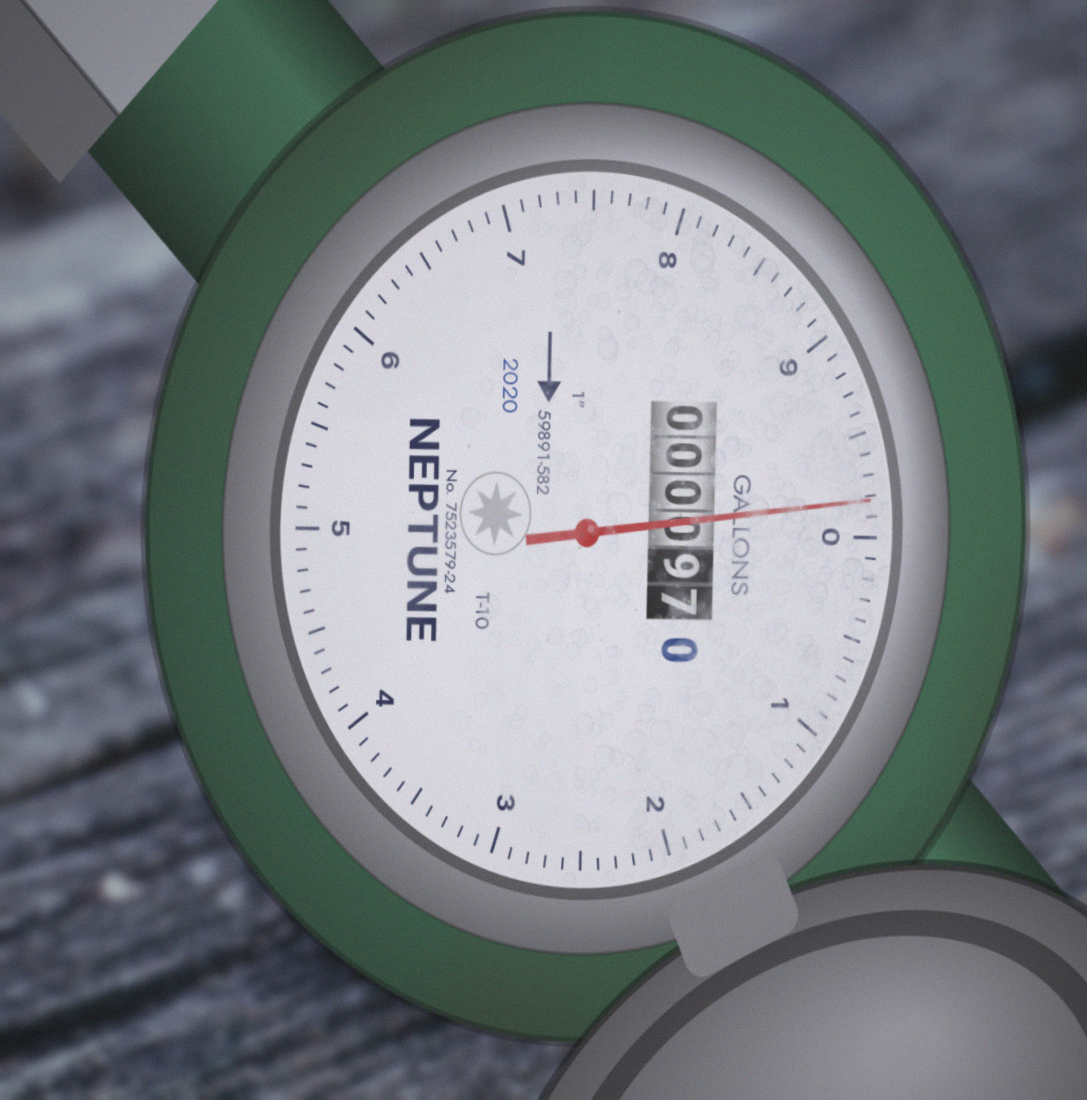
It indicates 969.8 gal
